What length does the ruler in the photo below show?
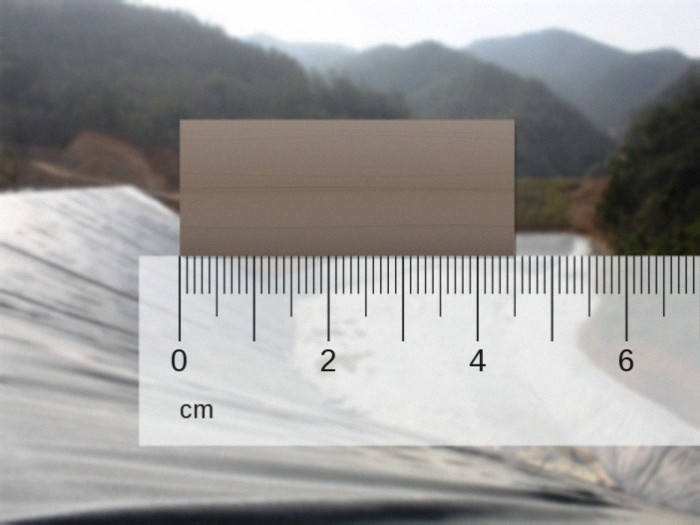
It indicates 4.5 cm
